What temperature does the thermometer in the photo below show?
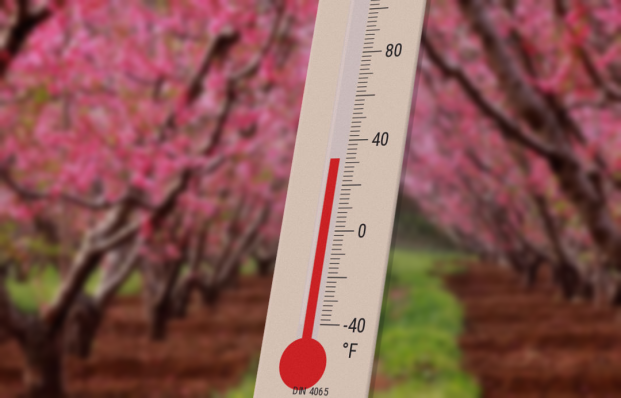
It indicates 32 °F
